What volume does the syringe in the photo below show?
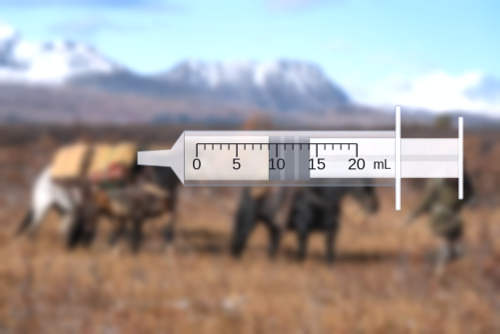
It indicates 9 mL
